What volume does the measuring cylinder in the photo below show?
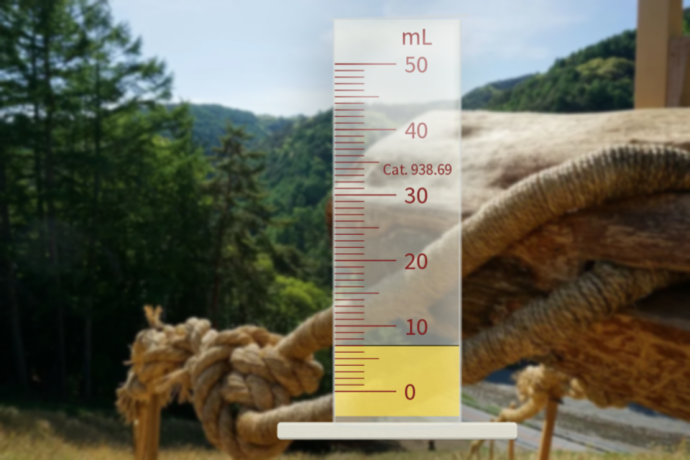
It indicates 7 mL
